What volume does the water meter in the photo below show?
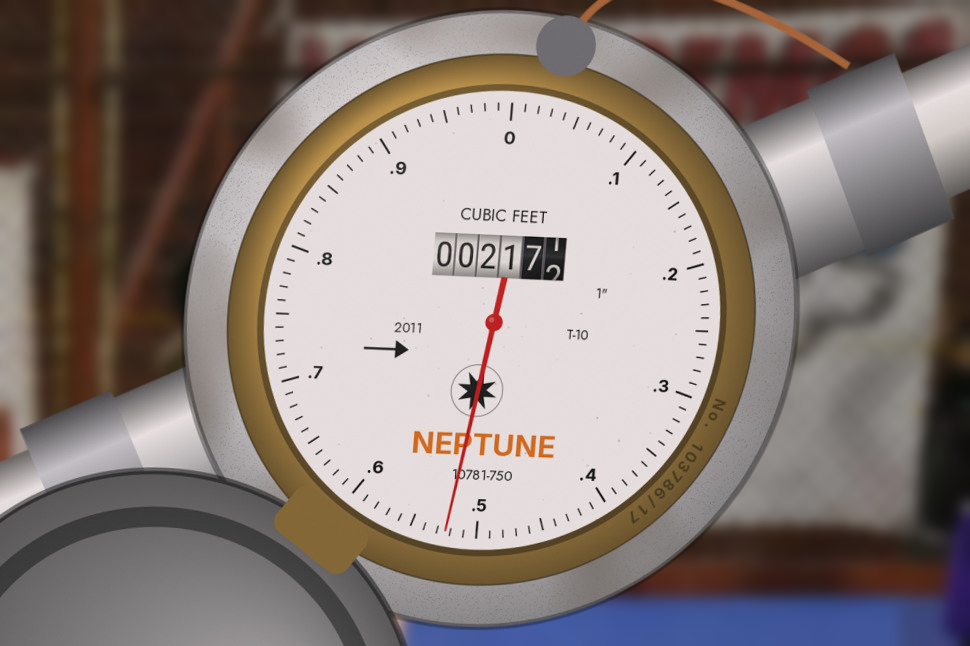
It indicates 2171.52 ft³
